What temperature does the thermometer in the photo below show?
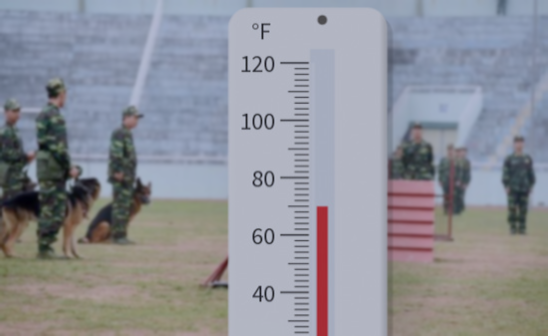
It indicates 70 °F
